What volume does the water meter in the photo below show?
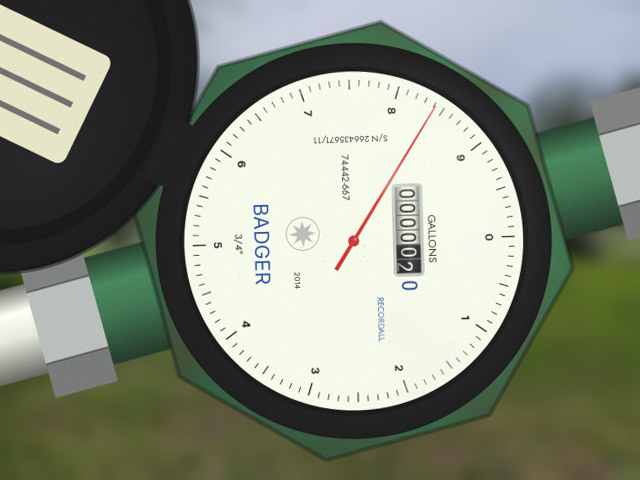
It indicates 18.4 gal
